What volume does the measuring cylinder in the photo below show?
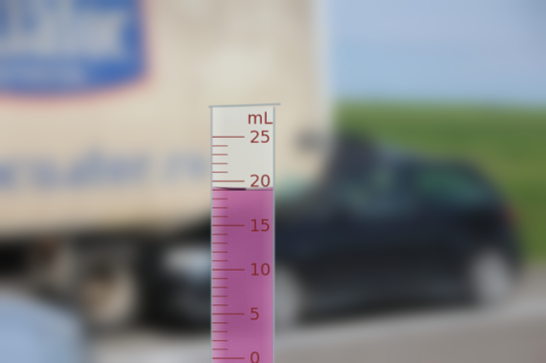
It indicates 19 mL
